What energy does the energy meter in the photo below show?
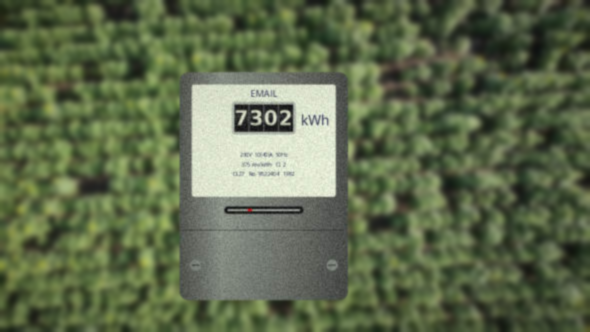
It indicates 7302 kWh
